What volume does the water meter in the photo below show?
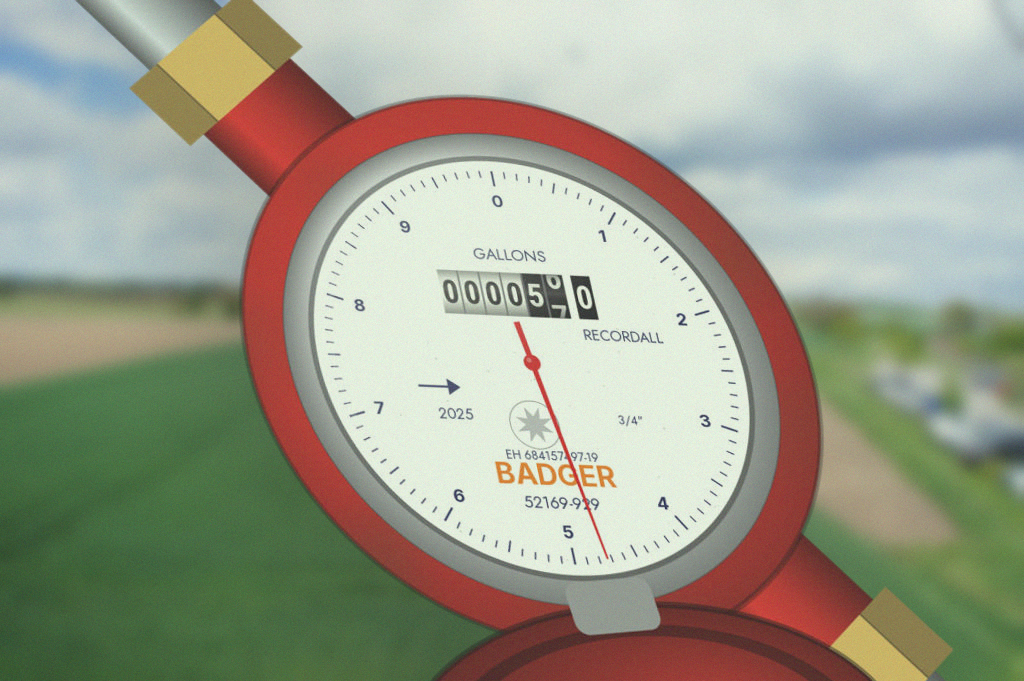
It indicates 564.7 gal
